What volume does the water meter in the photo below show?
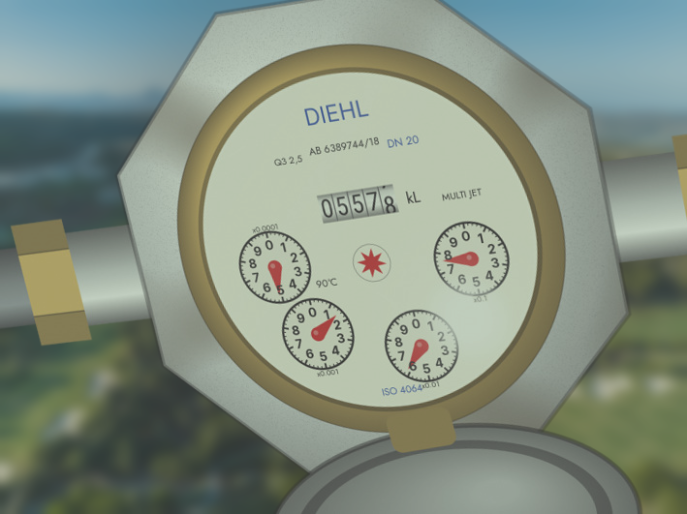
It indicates 5577.7615 kL
